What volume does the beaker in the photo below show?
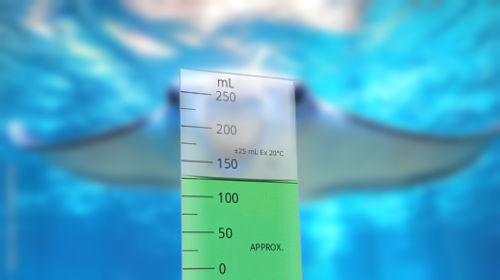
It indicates 125 mL
